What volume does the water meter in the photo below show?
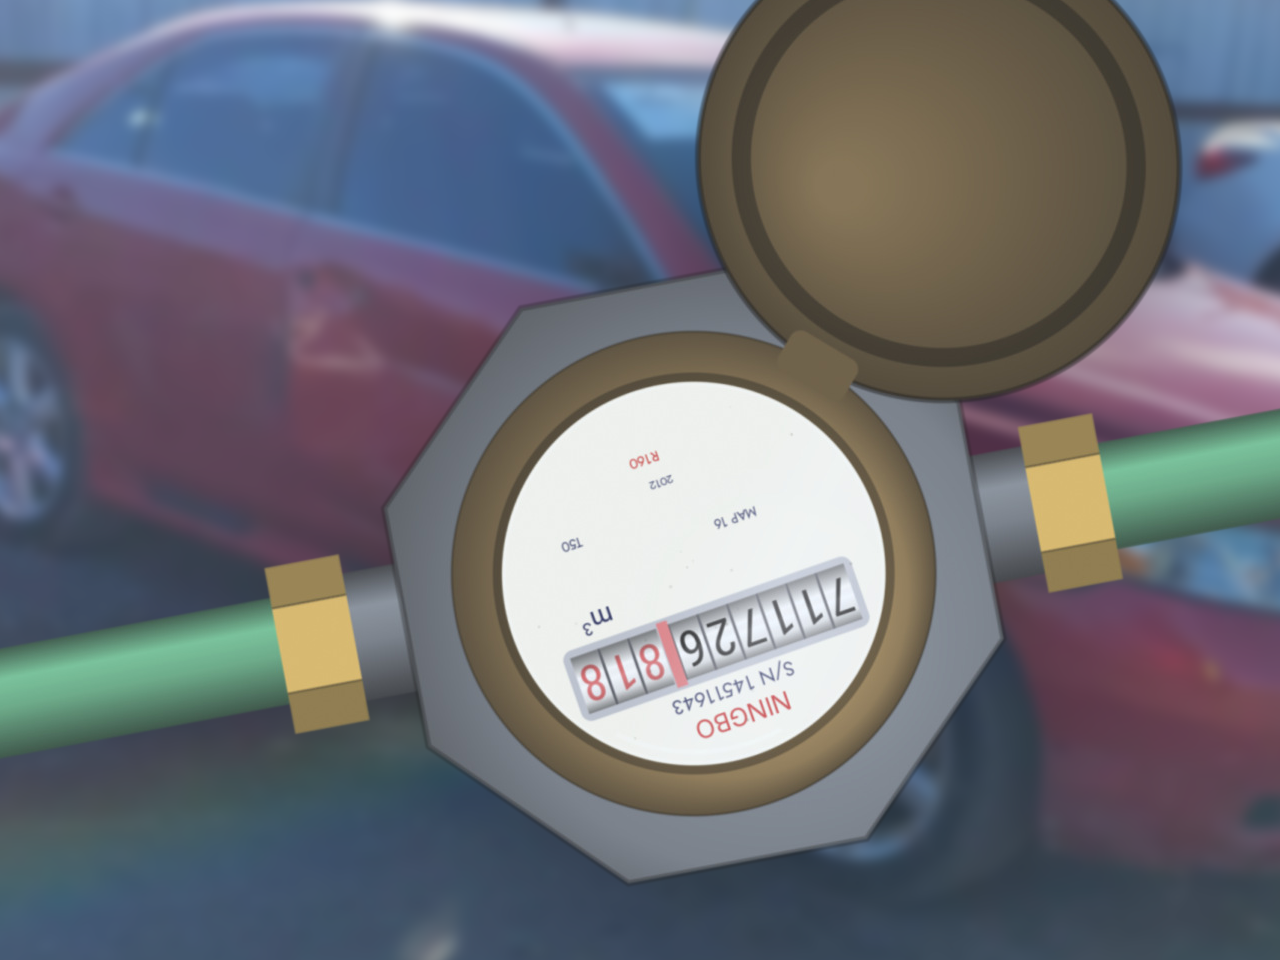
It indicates 711726.818 m³
